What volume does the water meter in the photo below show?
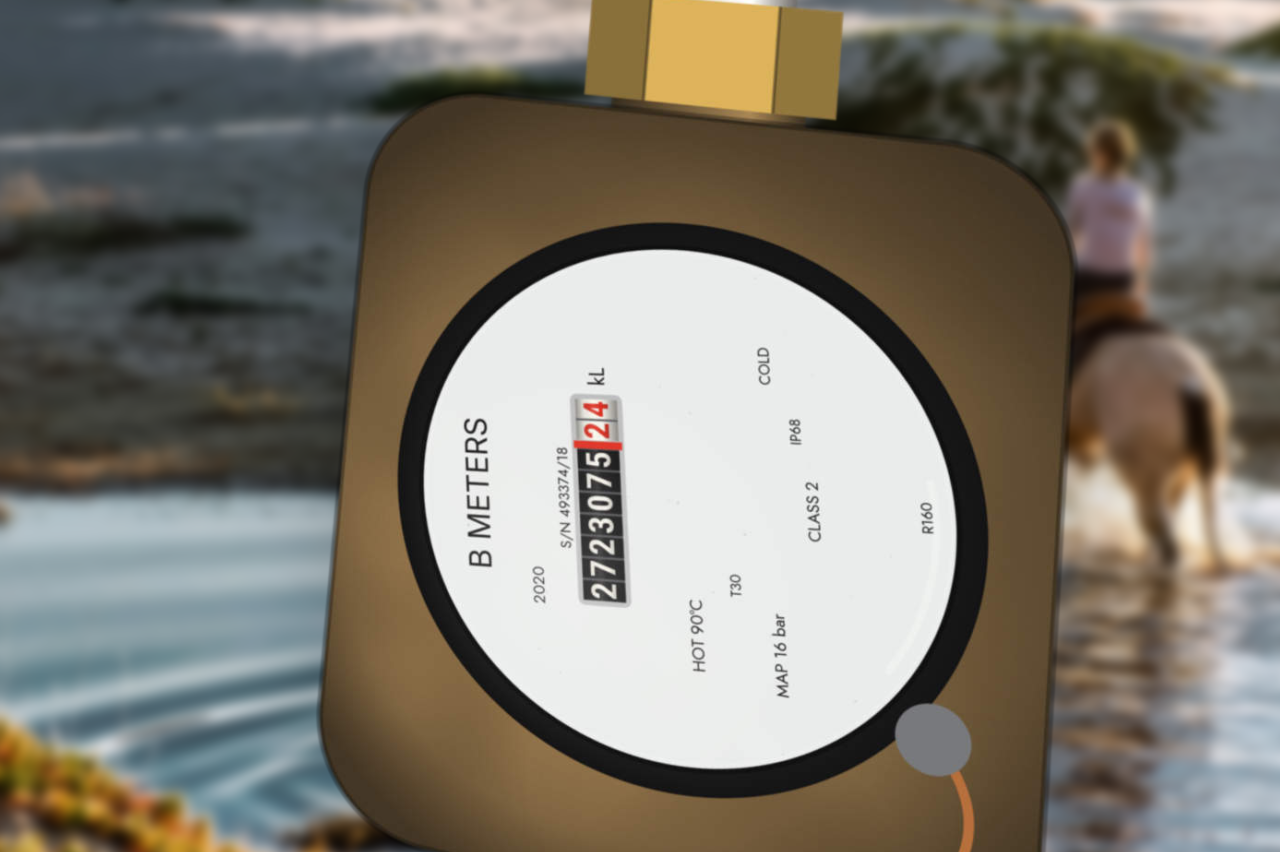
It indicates 2723075.24 kL
